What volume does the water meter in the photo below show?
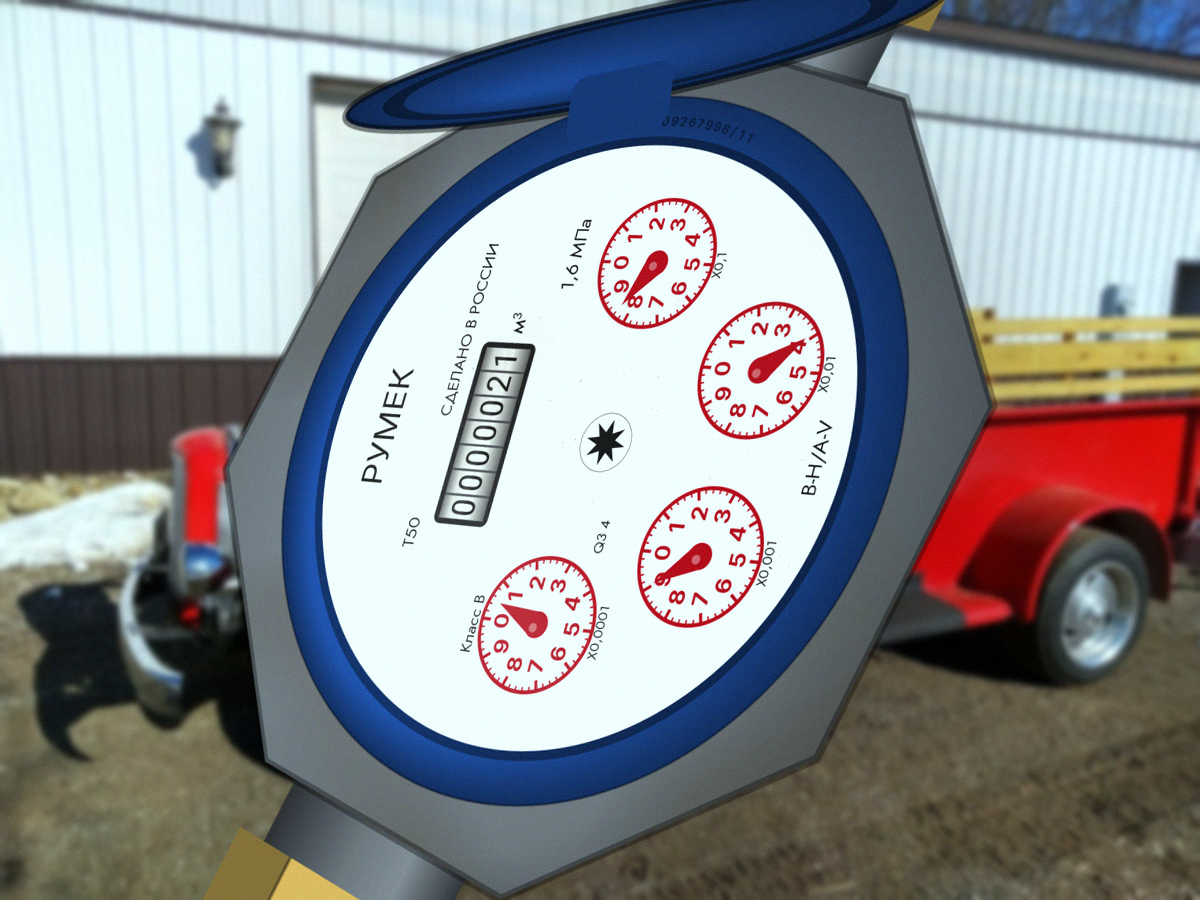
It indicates 21.8390 m³
